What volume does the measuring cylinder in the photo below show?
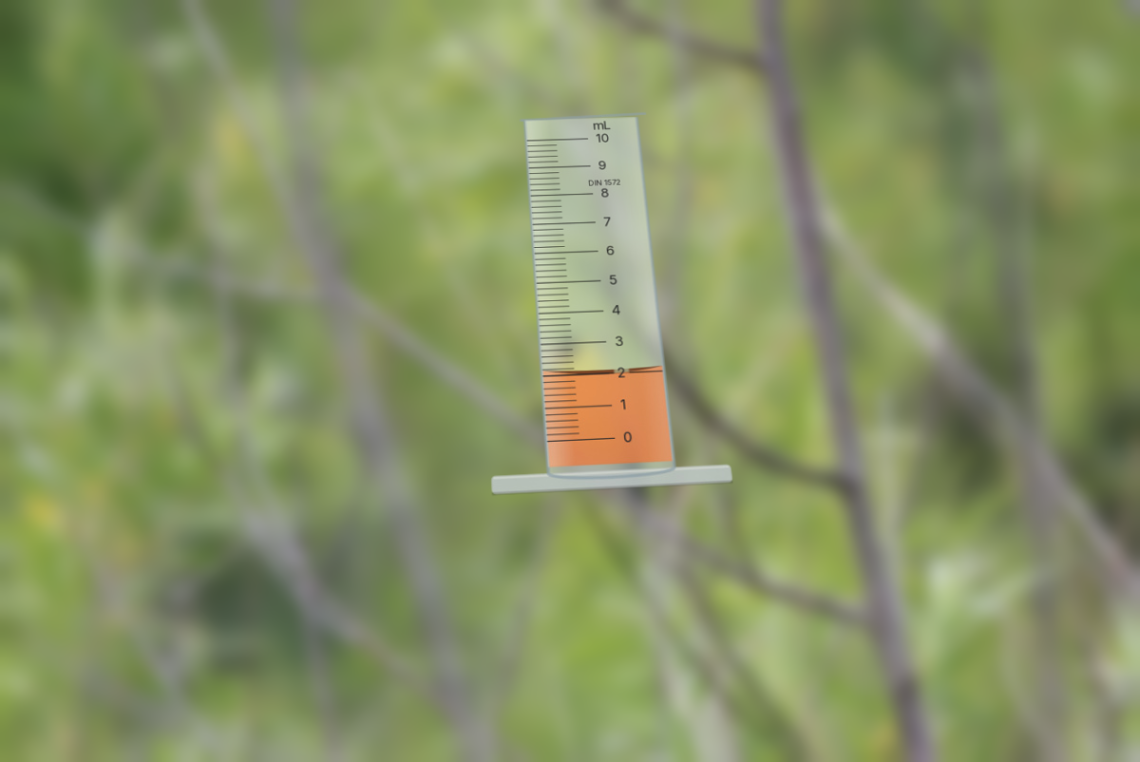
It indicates 2 mL
